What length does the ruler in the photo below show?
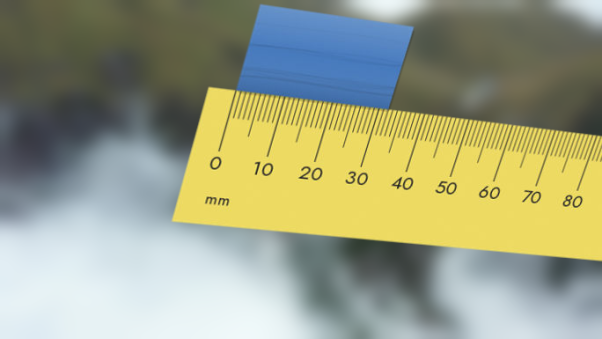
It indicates 32 mm
